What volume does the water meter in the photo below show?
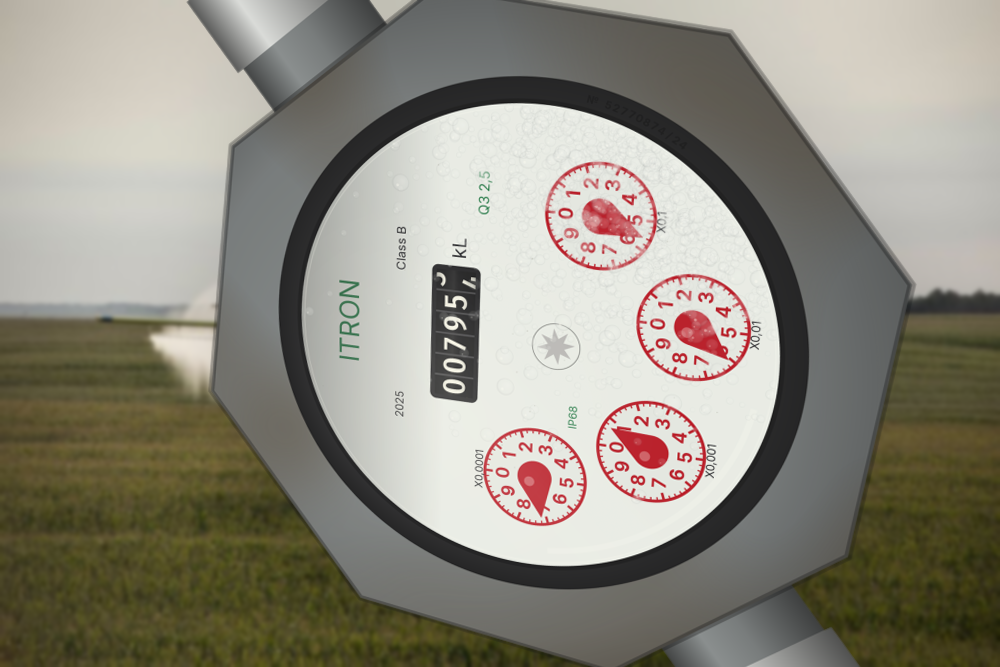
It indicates 7953.5607 kL
